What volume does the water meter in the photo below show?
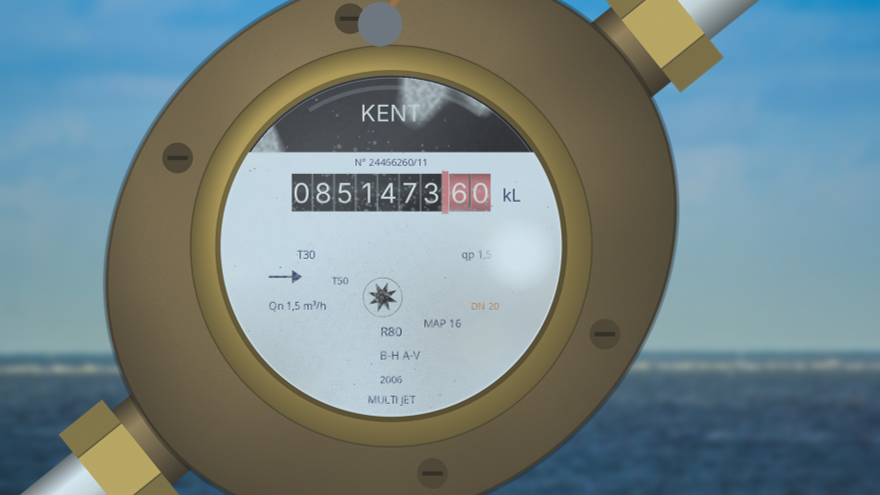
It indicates 851473.60 kL
